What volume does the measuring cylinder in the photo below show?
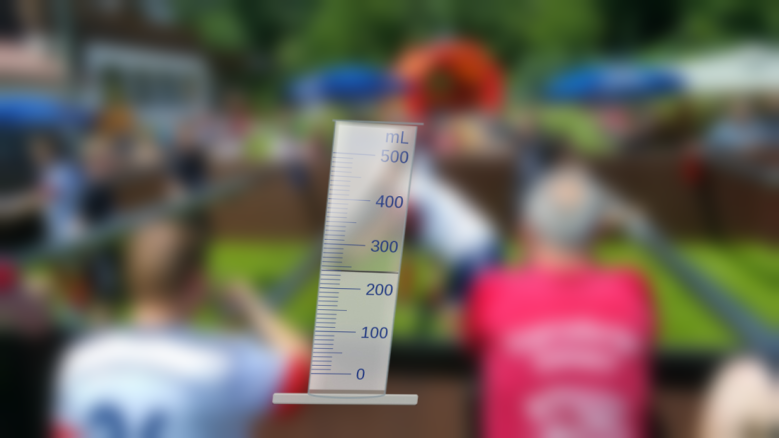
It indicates 240 mL
